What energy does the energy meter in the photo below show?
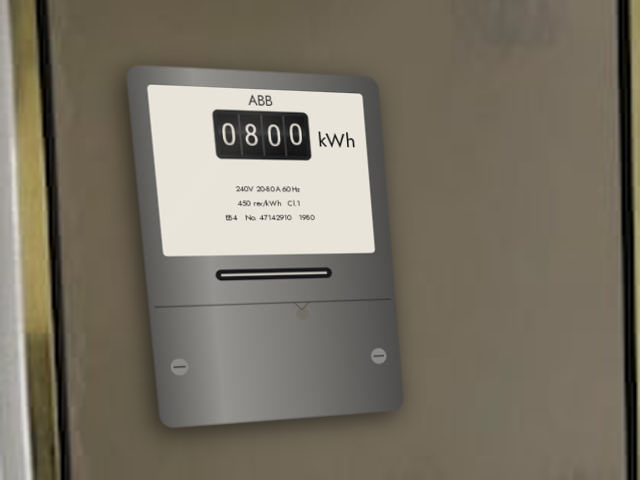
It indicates 800 kWh
